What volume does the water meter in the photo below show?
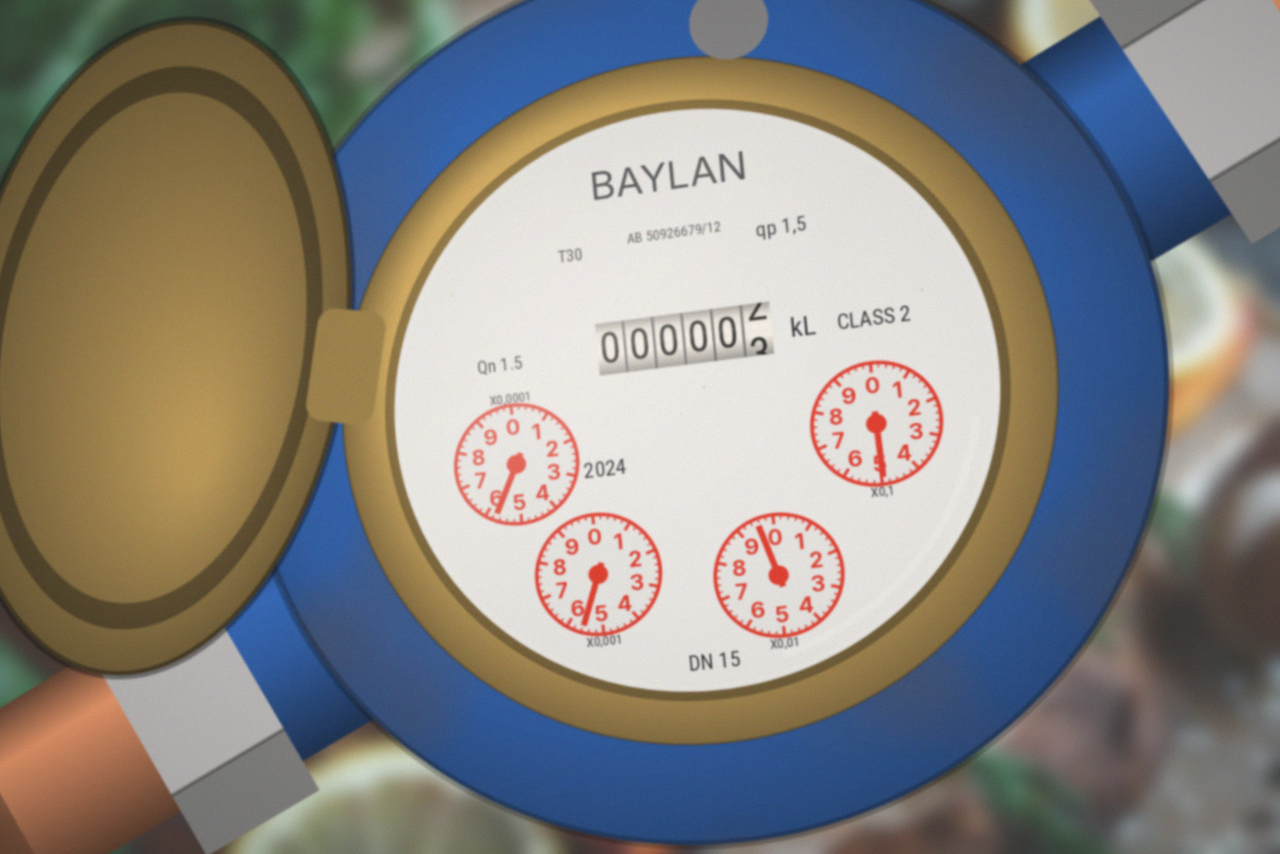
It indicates 2.4955 kL
